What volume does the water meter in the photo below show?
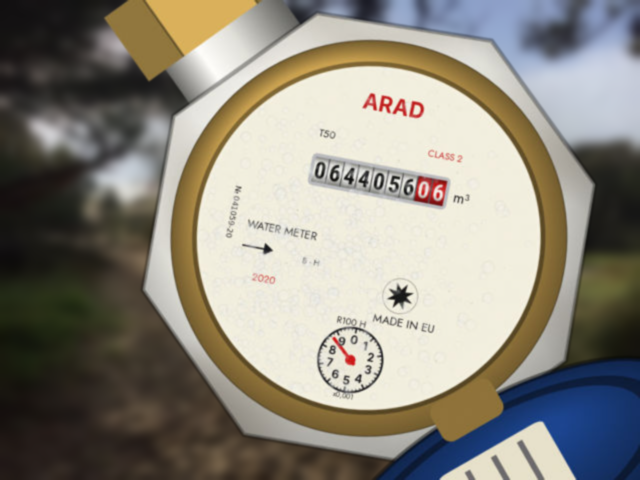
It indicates 644056.068 m³
